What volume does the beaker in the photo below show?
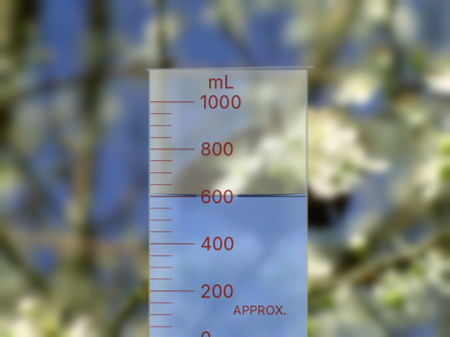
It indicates 600 mL
